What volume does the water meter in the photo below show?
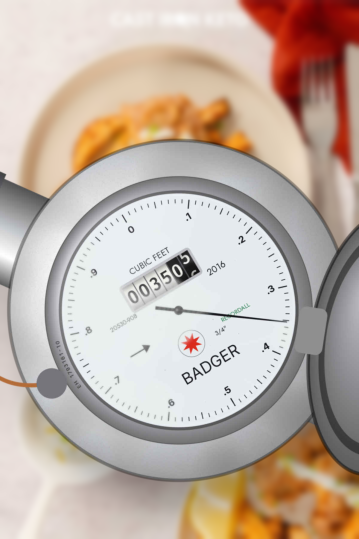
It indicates 3505.35 ft³
